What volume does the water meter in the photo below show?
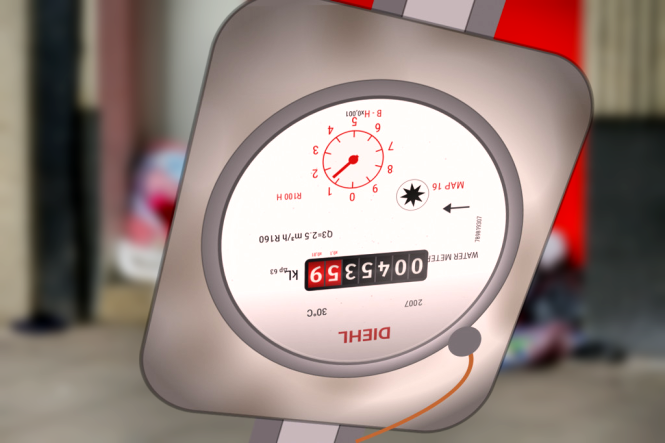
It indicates 453.591 kL
